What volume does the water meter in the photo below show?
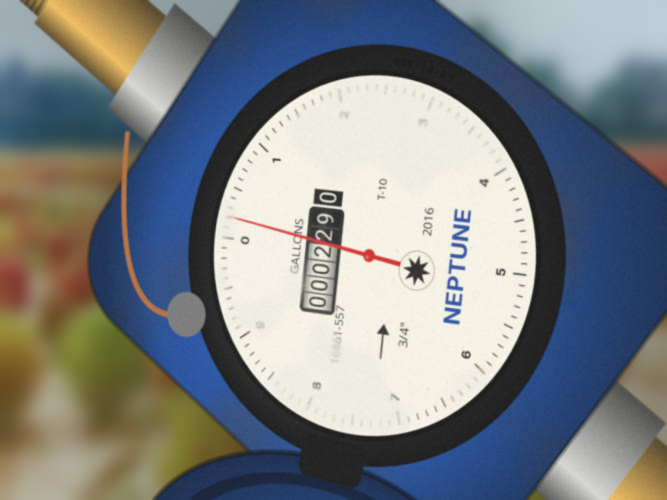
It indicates 2290.2 gal
